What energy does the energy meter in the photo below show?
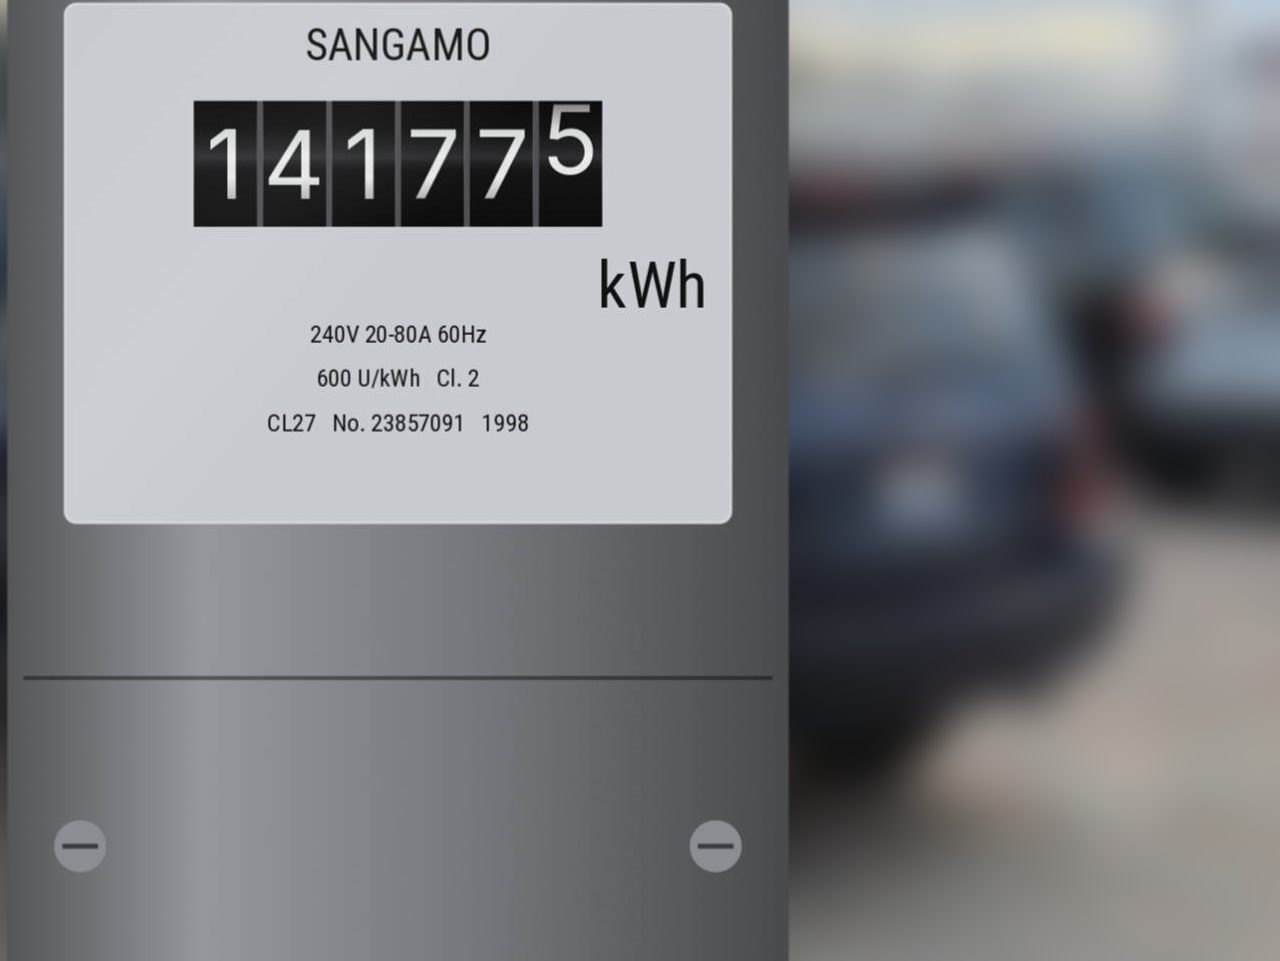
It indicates 141775 kWh
